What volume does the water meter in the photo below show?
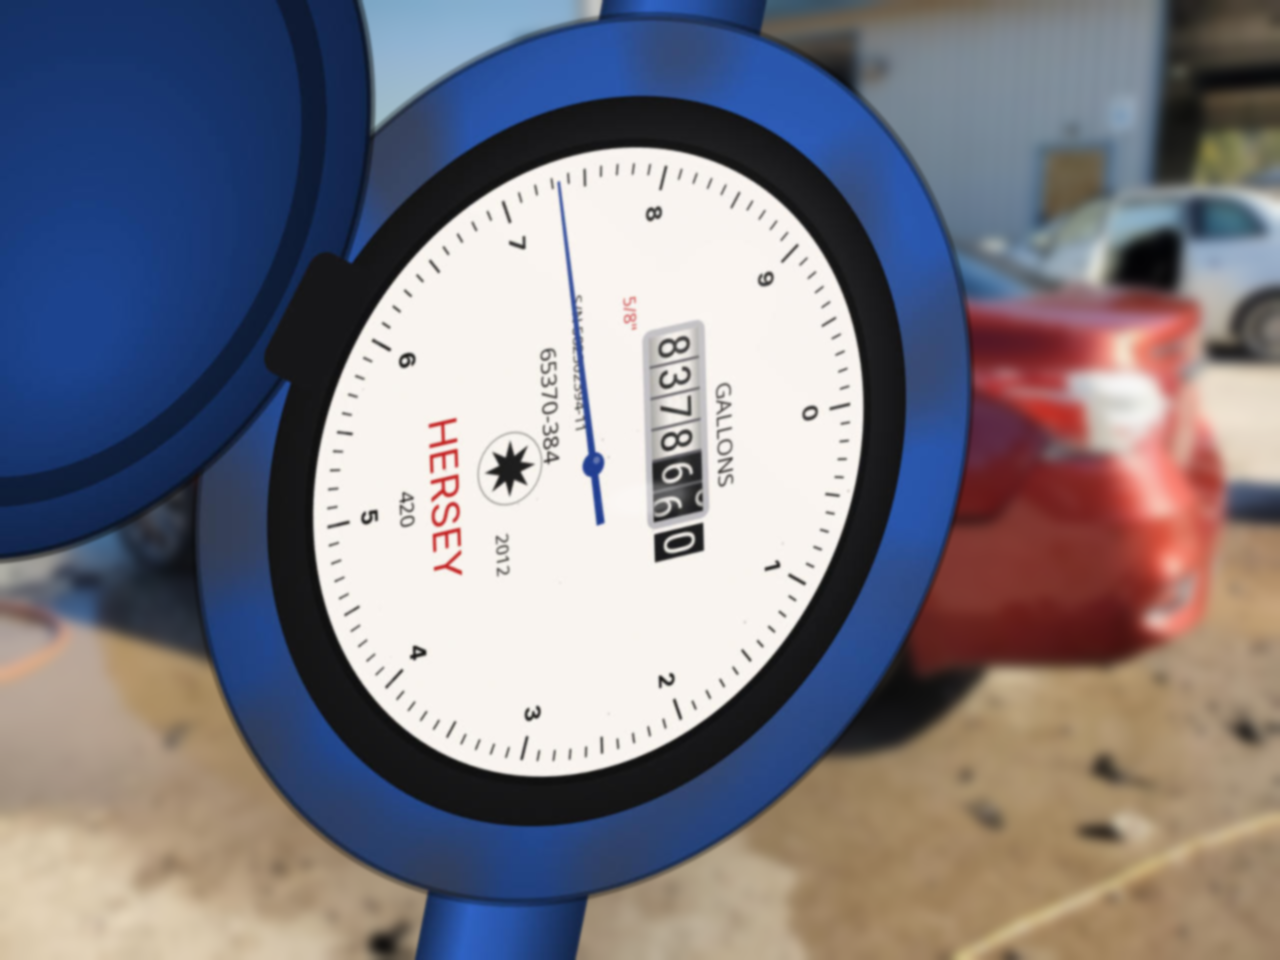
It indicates 8378657.3 gal
